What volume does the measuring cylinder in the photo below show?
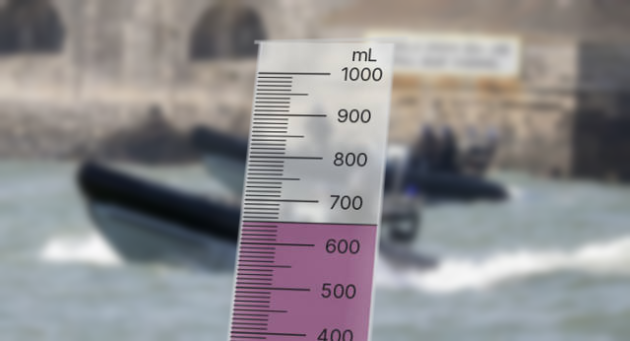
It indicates 650 mL
